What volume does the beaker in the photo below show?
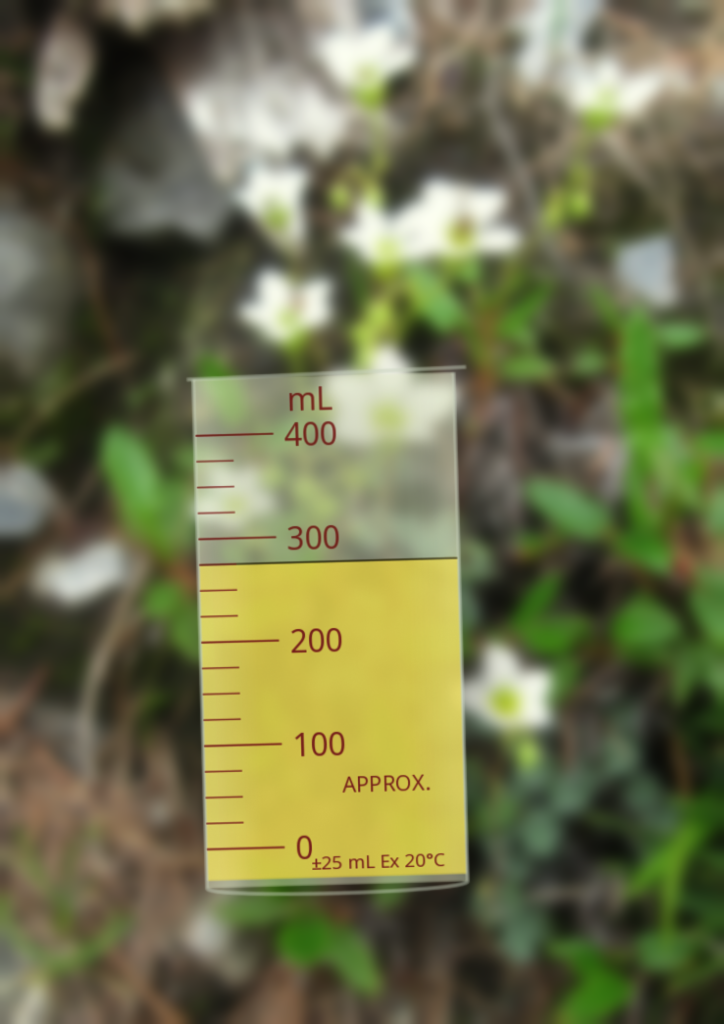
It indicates 275 mL
